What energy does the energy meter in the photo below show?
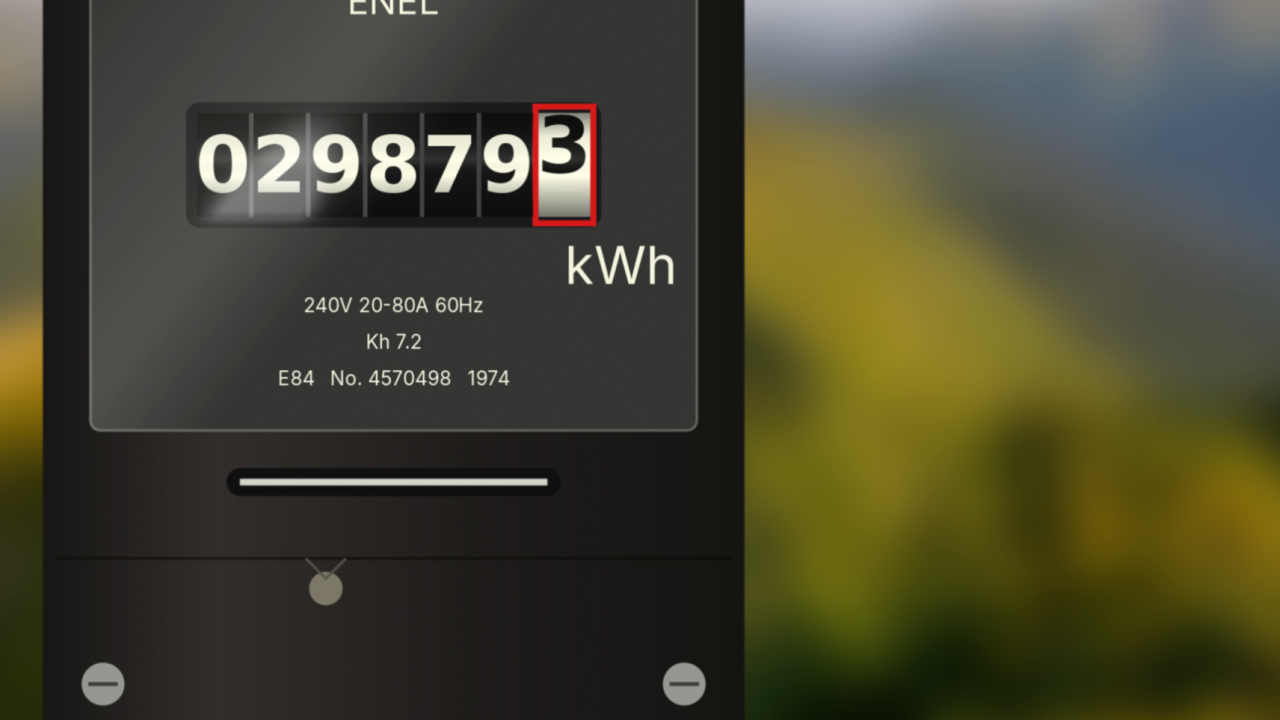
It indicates 29879.3 kWh
